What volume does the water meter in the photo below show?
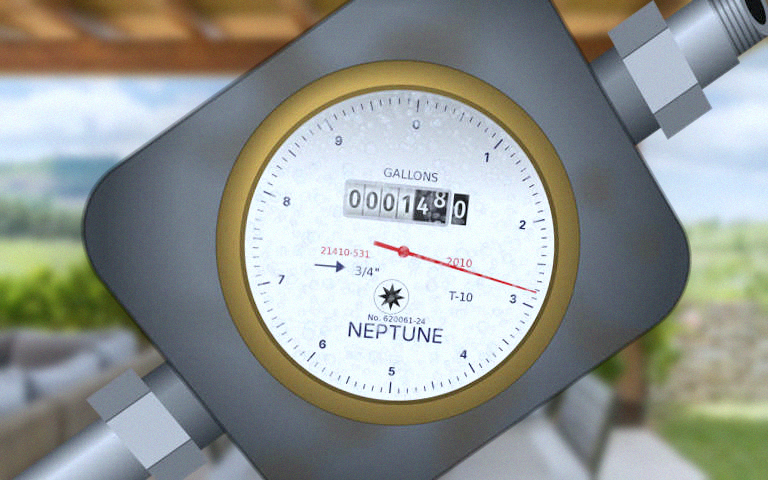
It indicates 1482.8 gal
